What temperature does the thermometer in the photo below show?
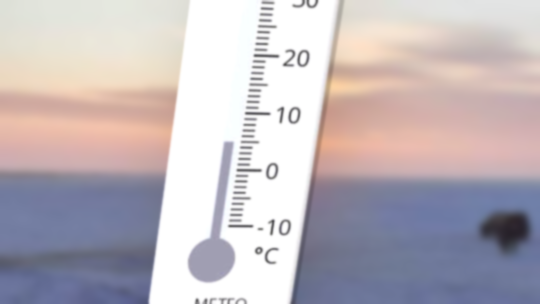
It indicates 5 °C
